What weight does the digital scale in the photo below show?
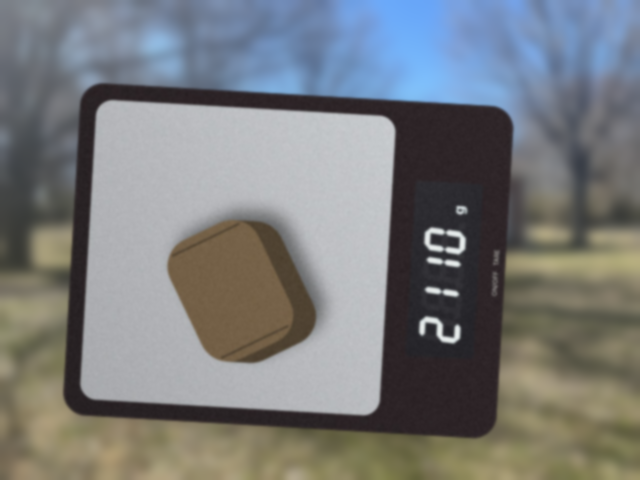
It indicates 2110 g
